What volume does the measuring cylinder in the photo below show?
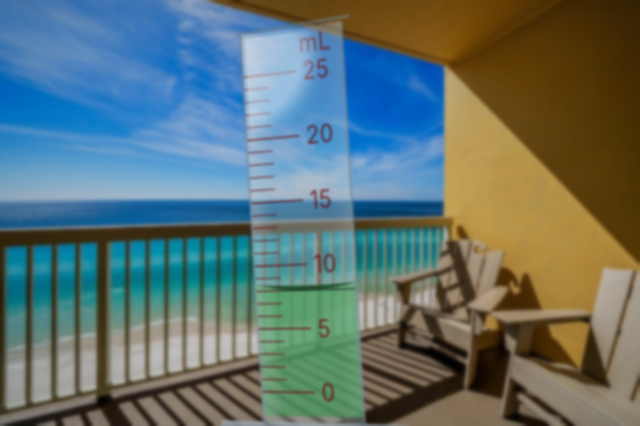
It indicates 8 mL
